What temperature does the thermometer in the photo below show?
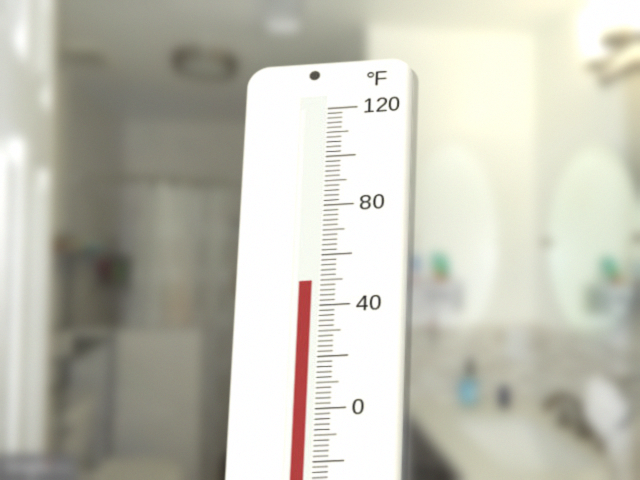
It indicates 50 °F
